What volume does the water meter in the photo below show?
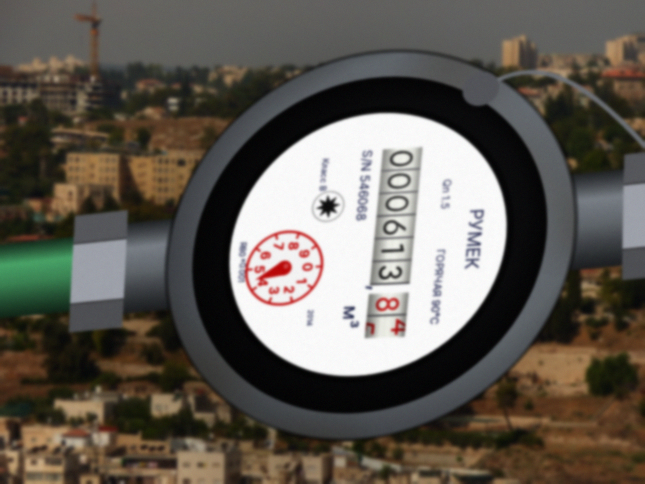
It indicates 613.844 m³
